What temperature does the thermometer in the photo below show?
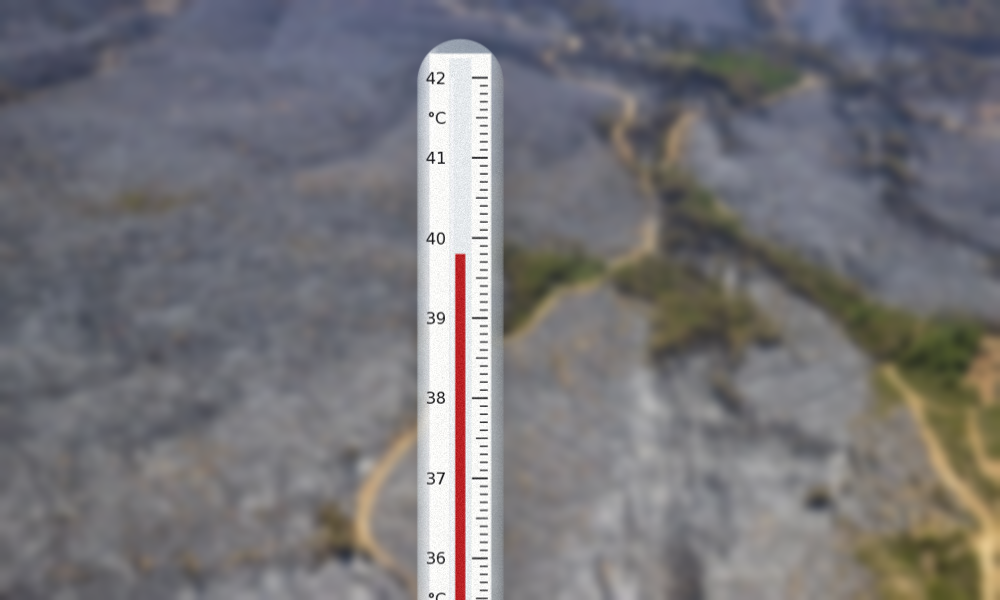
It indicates 39.8 °C
